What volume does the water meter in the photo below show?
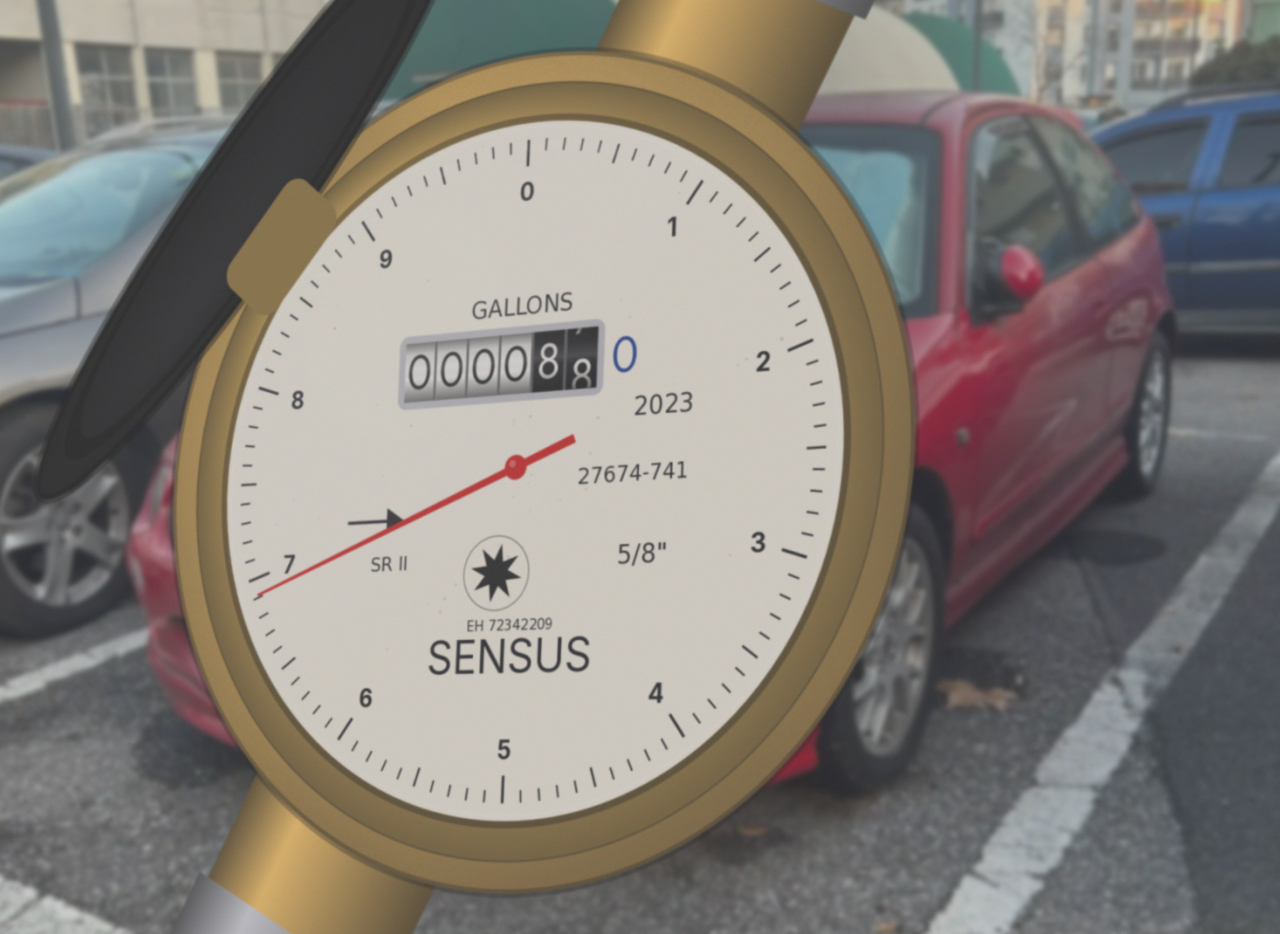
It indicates 876.9 gal
